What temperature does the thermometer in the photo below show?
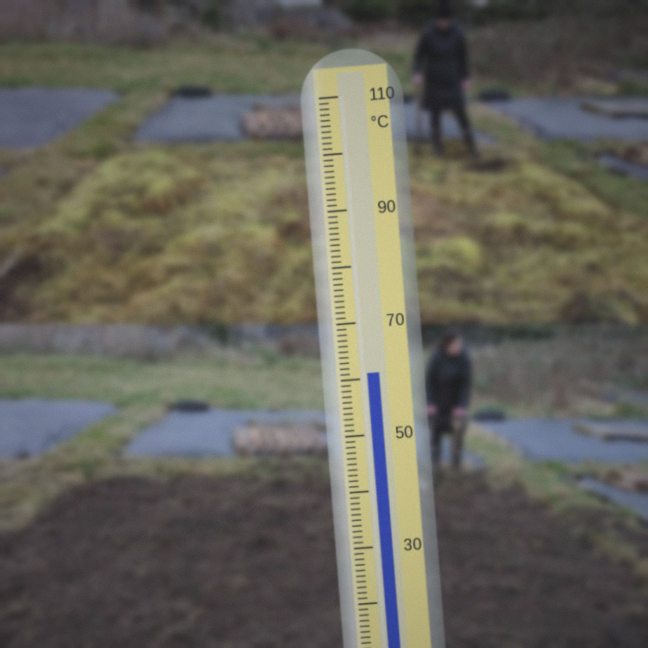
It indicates 61 °C
